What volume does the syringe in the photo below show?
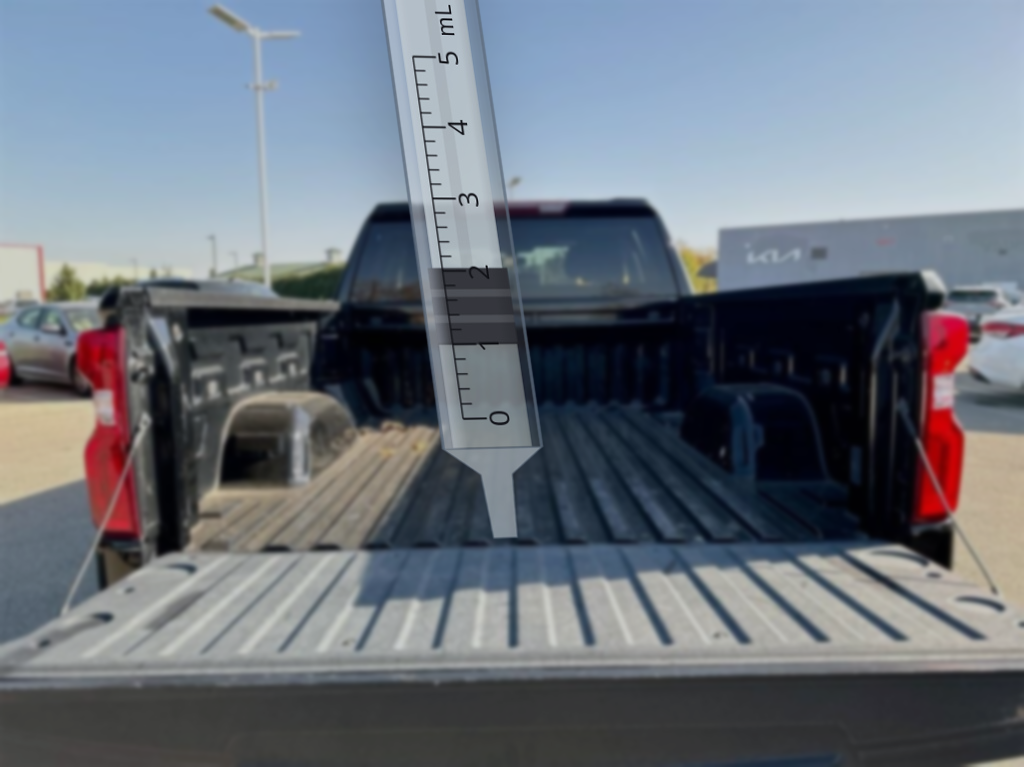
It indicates 1 mL
